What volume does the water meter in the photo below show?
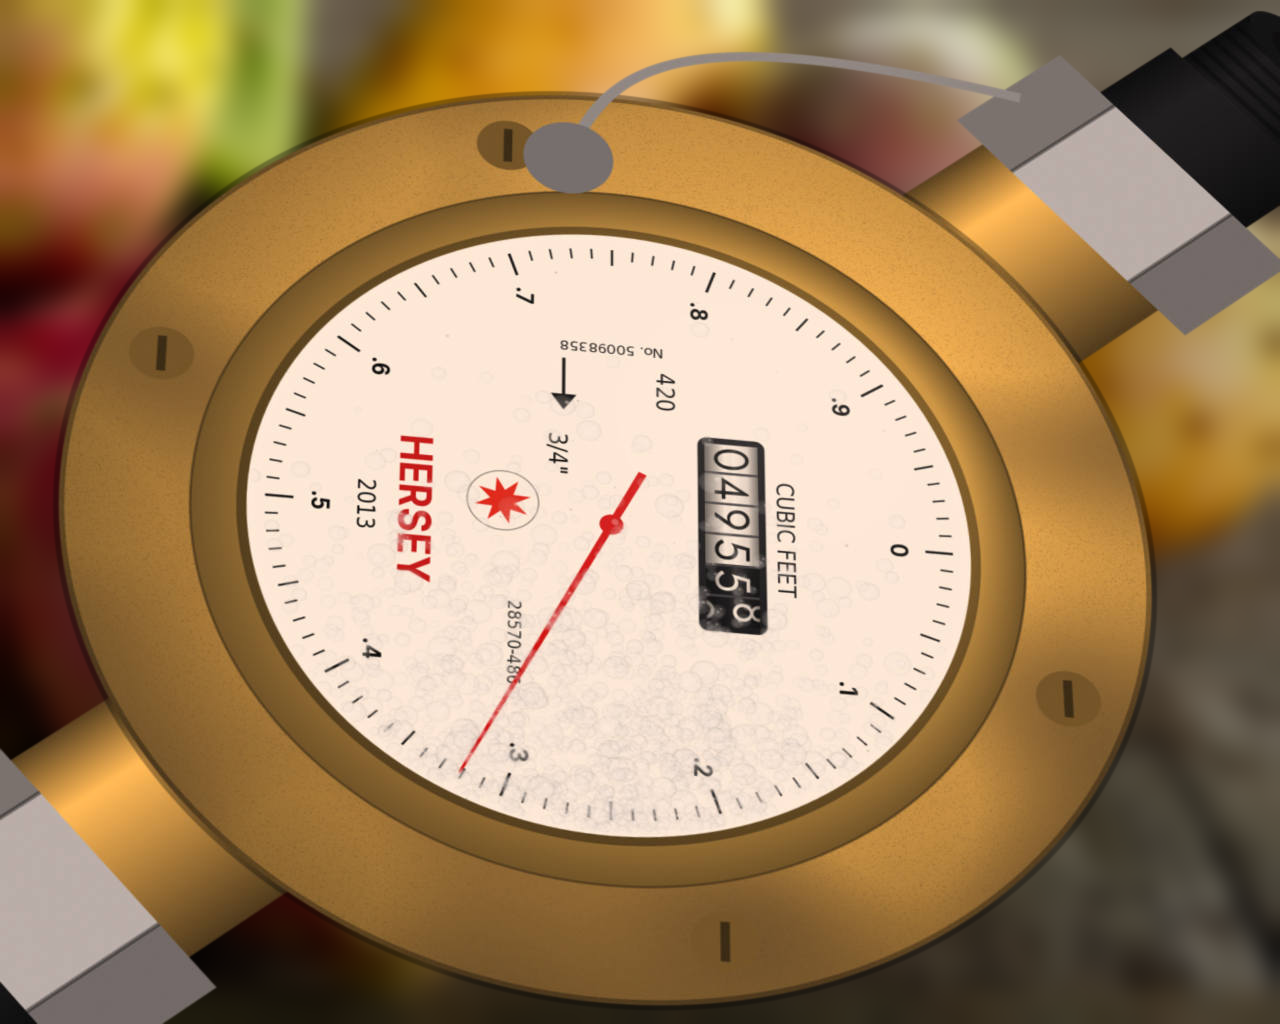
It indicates 49558.32 ft³
